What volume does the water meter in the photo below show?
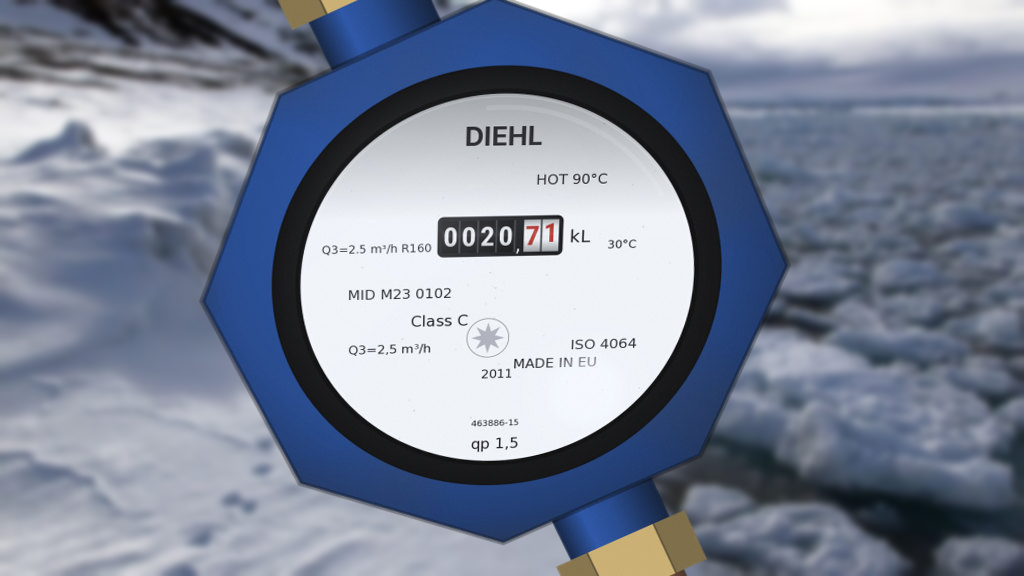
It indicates 20.71 kL
